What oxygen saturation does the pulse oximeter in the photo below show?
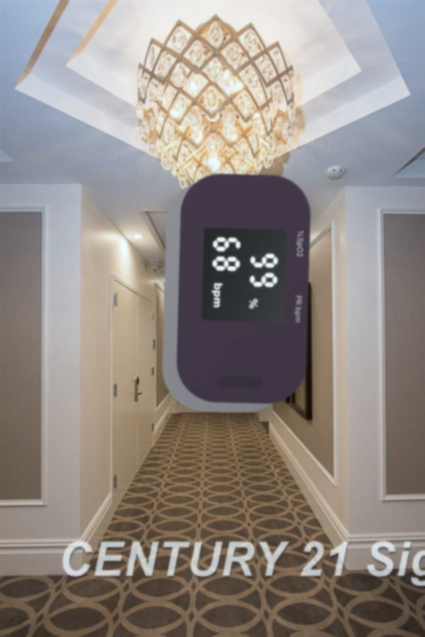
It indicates 99 %
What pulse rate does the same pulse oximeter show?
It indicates 68 bpm
